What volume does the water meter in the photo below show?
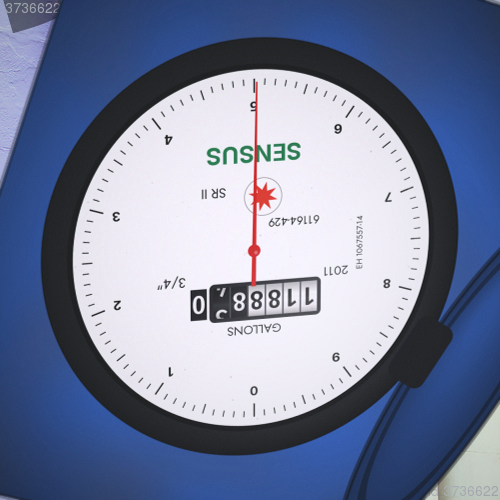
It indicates 1188835.0 gal
